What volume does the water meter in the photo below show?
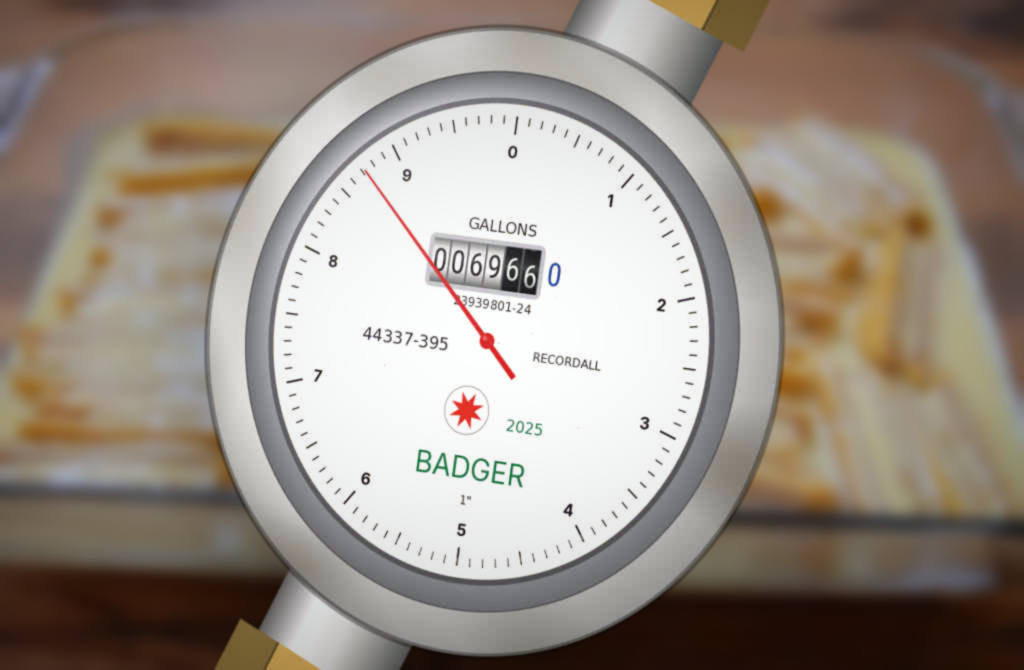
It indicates 69658.7 gal
